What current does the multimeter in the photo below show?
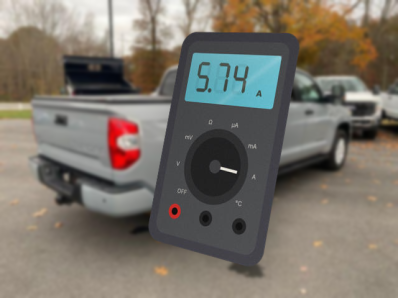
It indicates 5.74 A
